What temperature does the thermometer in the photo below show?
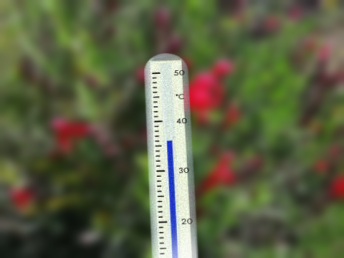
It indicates 36 °C
